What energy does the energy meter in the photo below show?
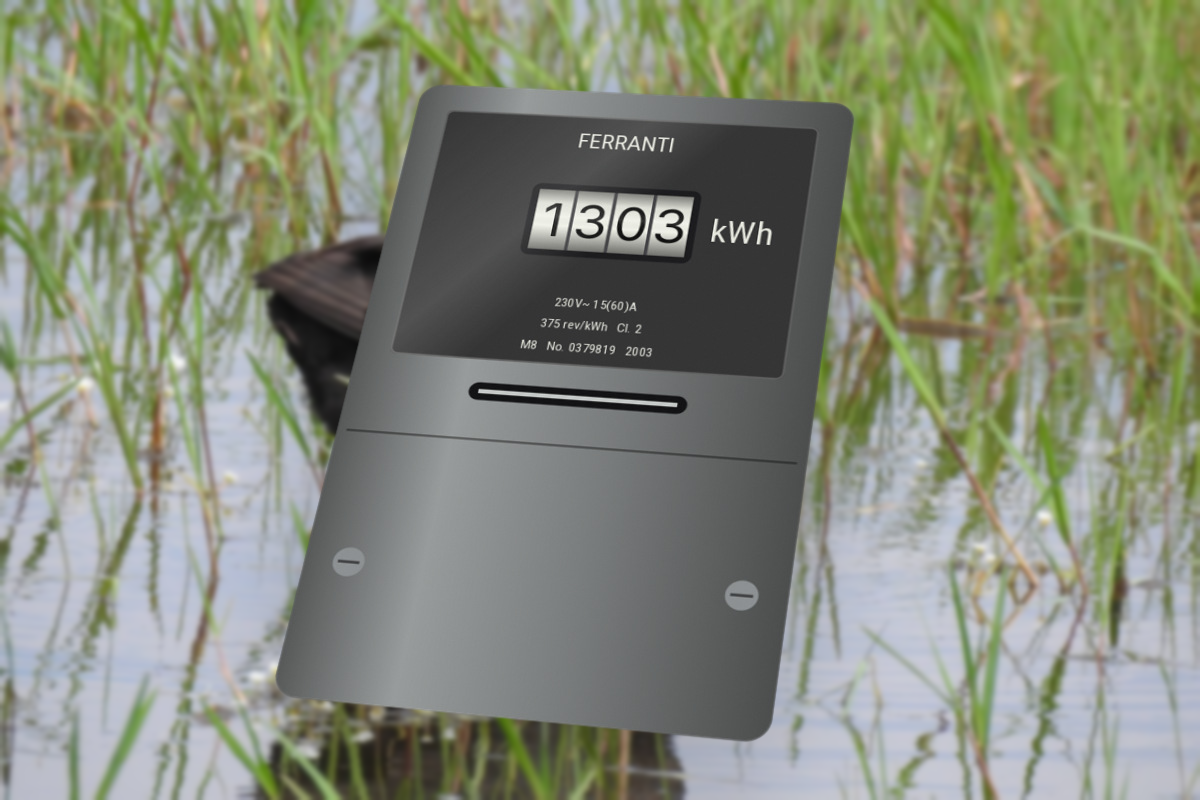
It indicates 1303 kWh
